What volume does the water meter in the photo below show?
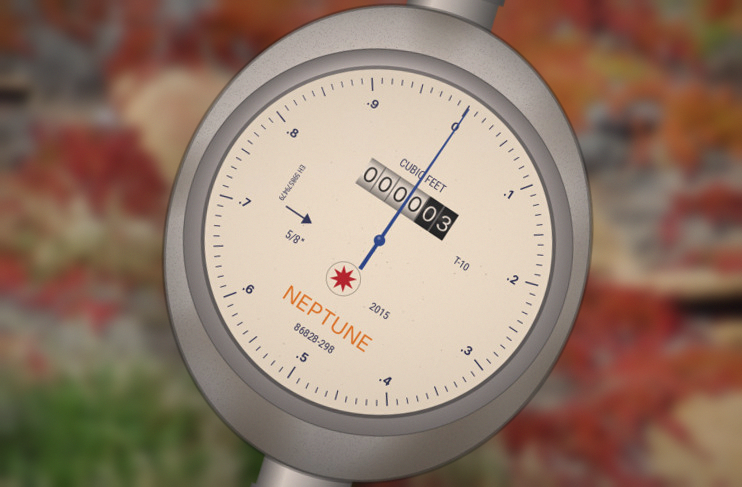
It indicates 3.00 ft³
